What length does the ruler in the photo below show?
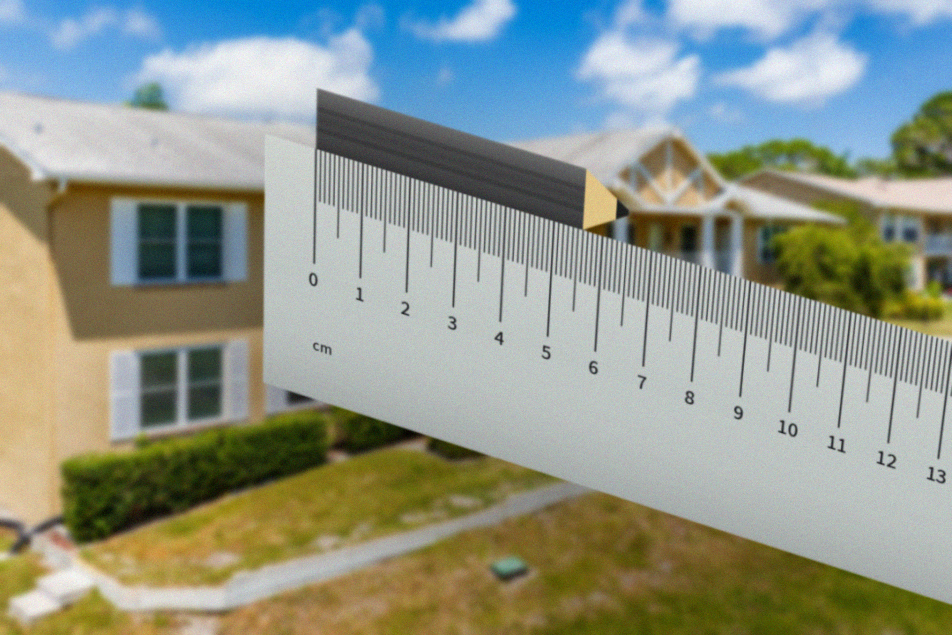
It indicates 6.5 cm
